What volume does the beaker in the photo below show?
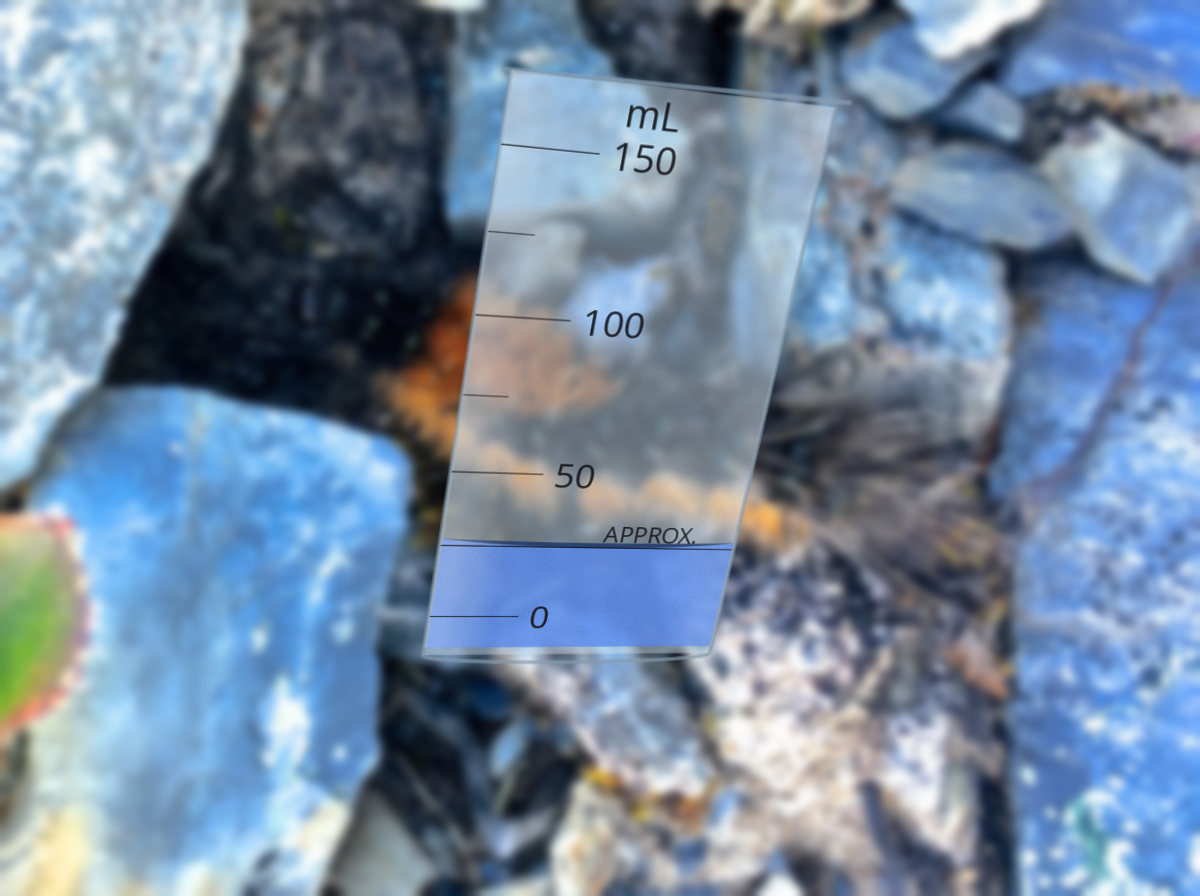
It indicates 25 mL
